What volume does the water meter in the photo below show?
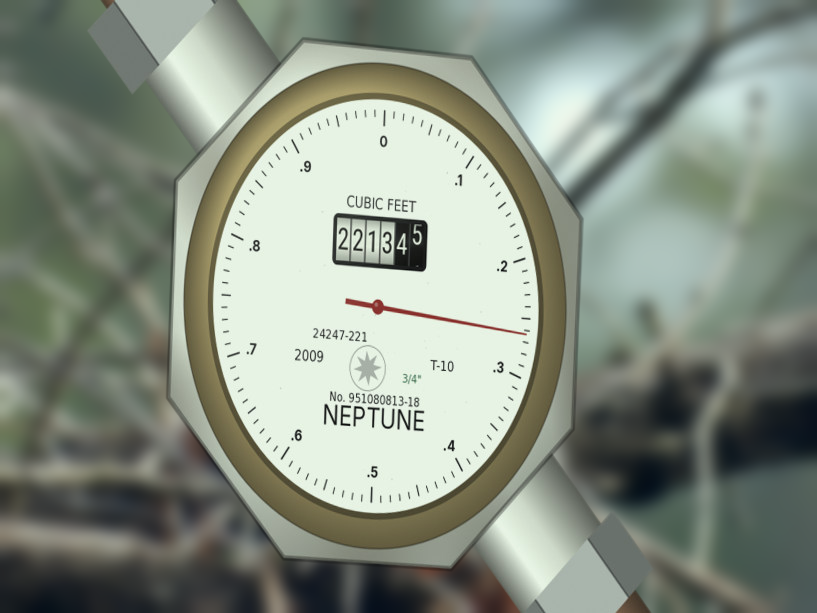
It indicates 221345.26 ft³
